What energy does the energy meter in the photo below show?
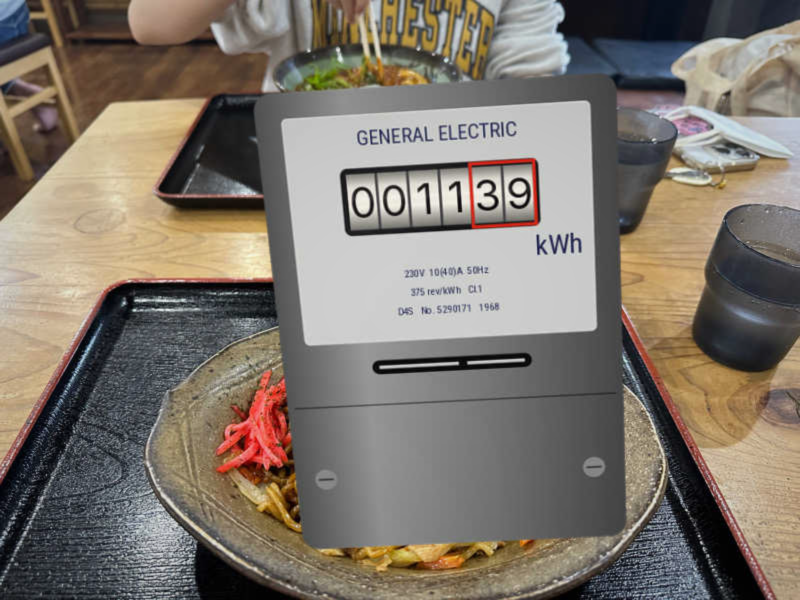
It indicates 11.39 kWh
